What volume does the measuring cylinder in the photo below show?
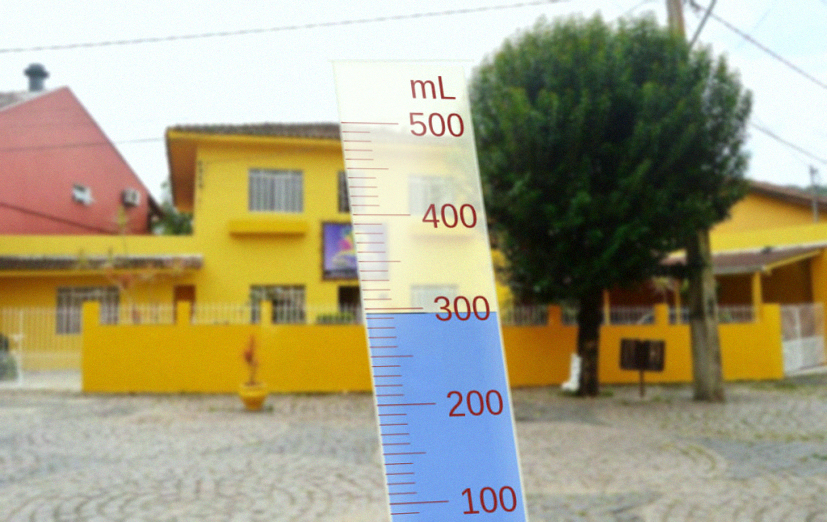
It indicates 295 mL
